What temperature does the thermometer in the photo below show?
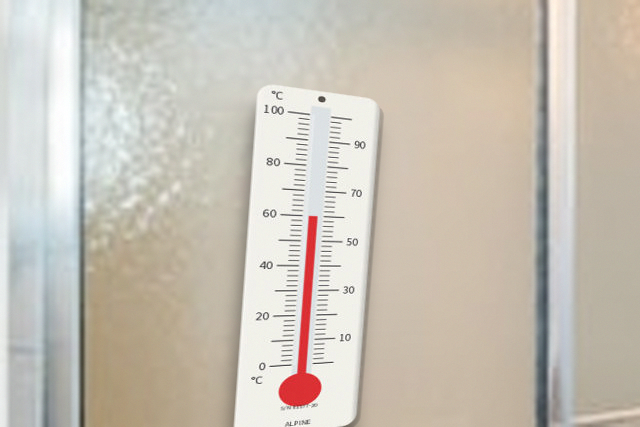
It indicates 60 °C
